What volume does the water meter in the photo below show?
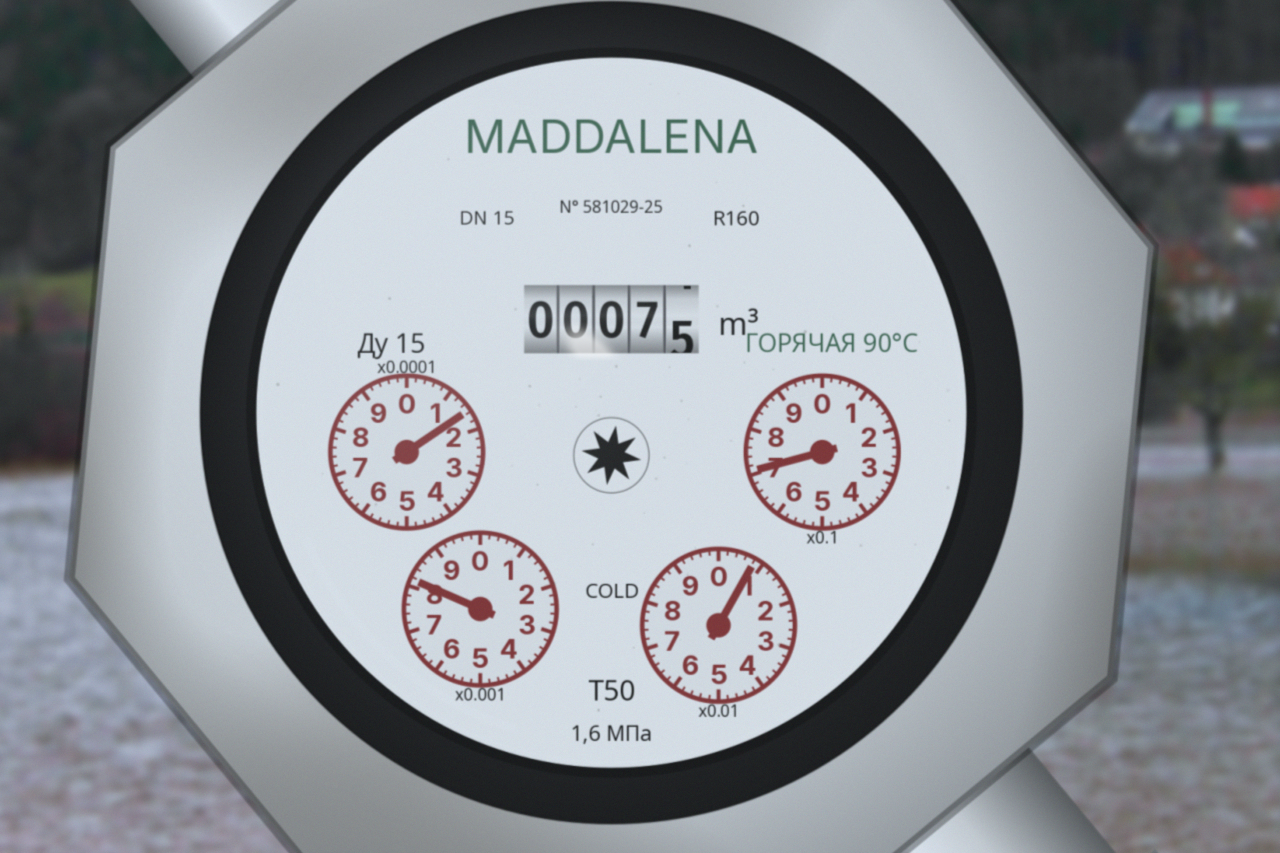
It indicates 74.7081 m³
